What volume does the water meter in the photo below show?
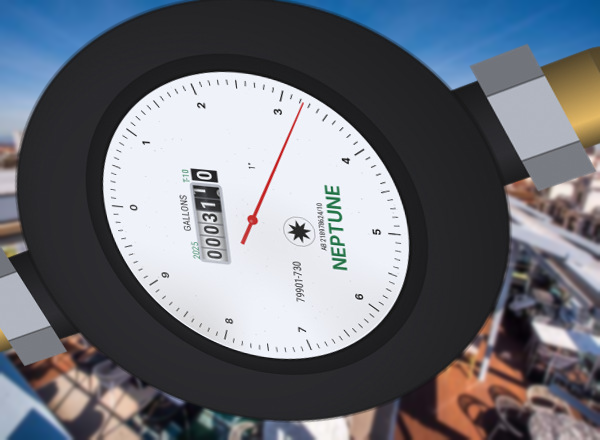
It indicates 3113.2 gal
